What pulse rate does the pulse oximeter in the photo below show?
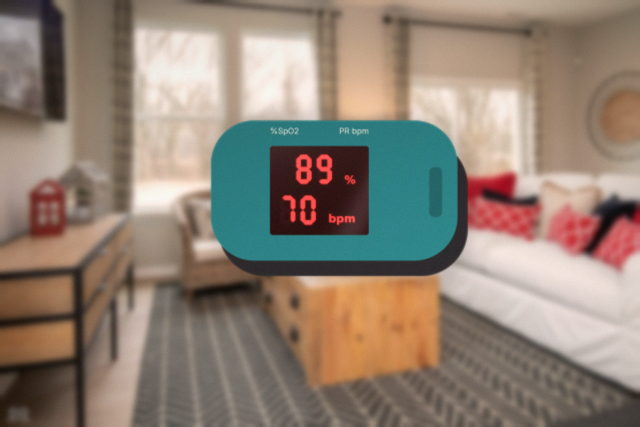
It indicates 70 bpm
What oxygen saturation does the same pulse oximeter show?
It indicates 89 %
